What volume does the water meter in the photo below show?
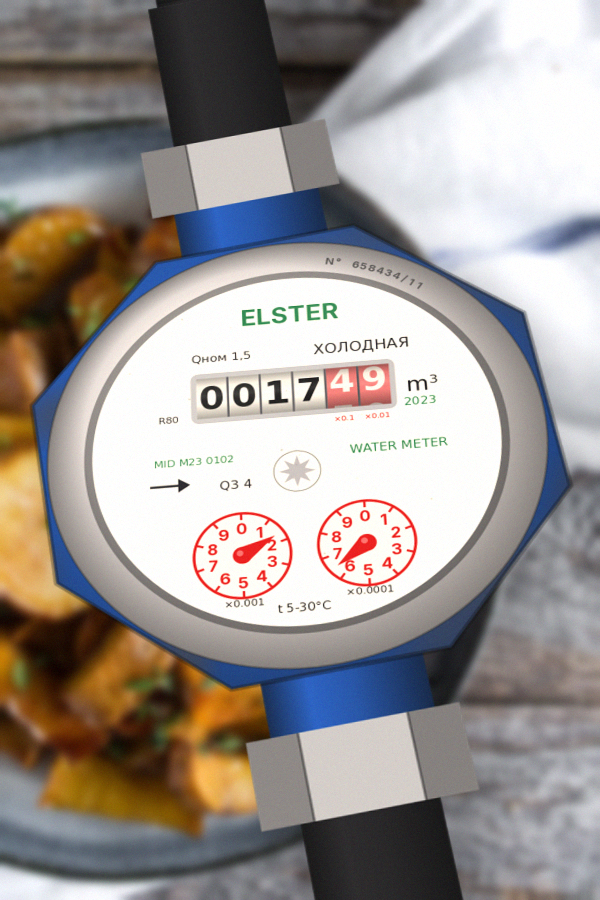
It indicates 17.4916 m³
